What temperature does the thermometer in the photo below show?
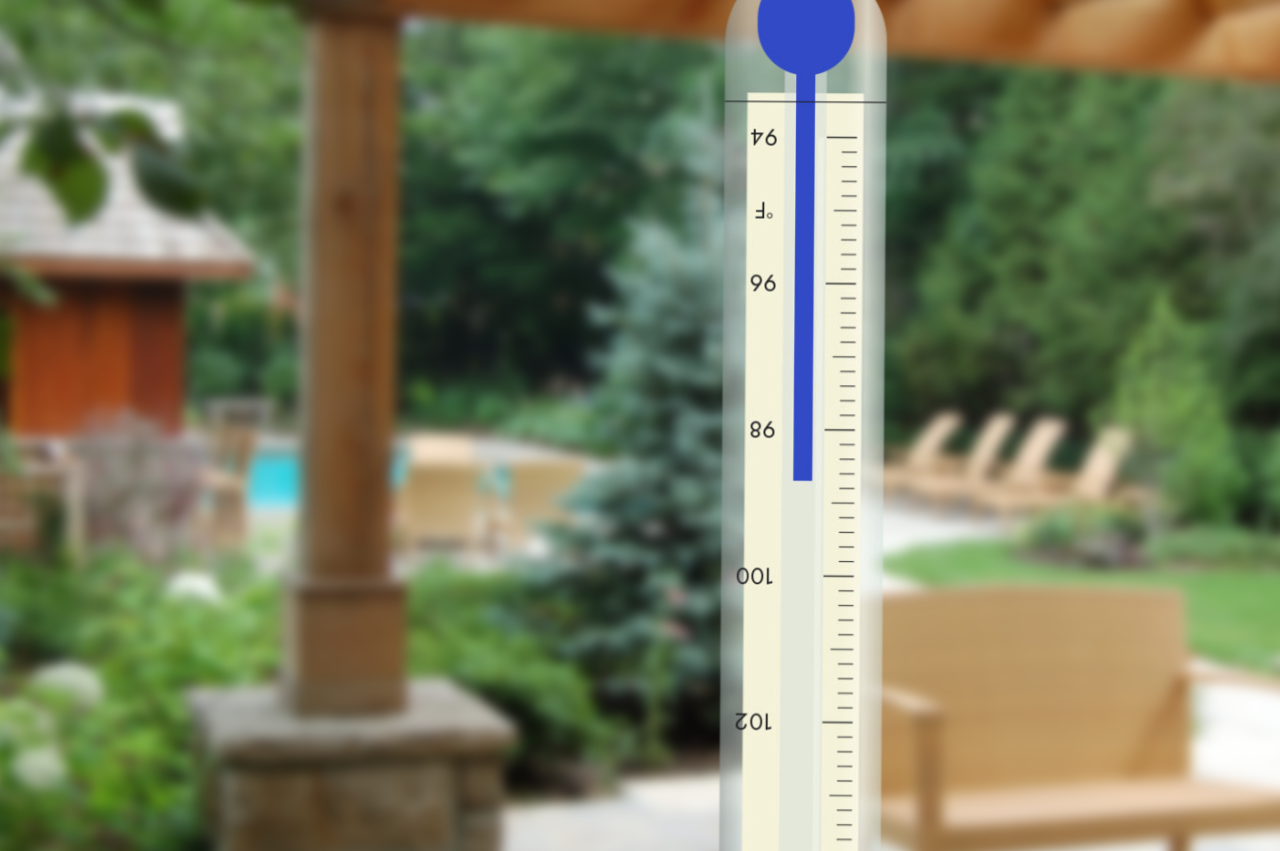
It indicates 98.7 °F
